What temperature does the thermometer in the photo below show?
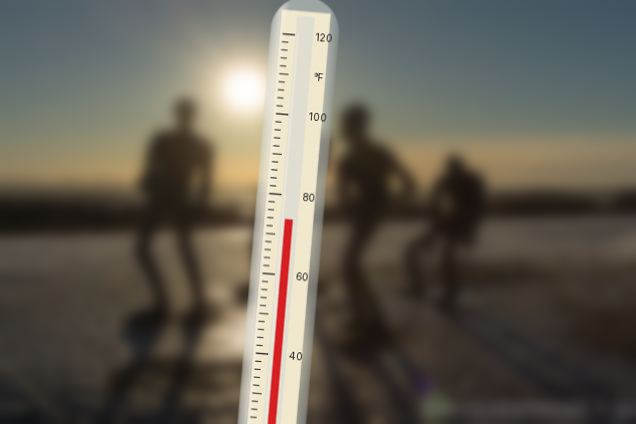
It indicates 74 °F
